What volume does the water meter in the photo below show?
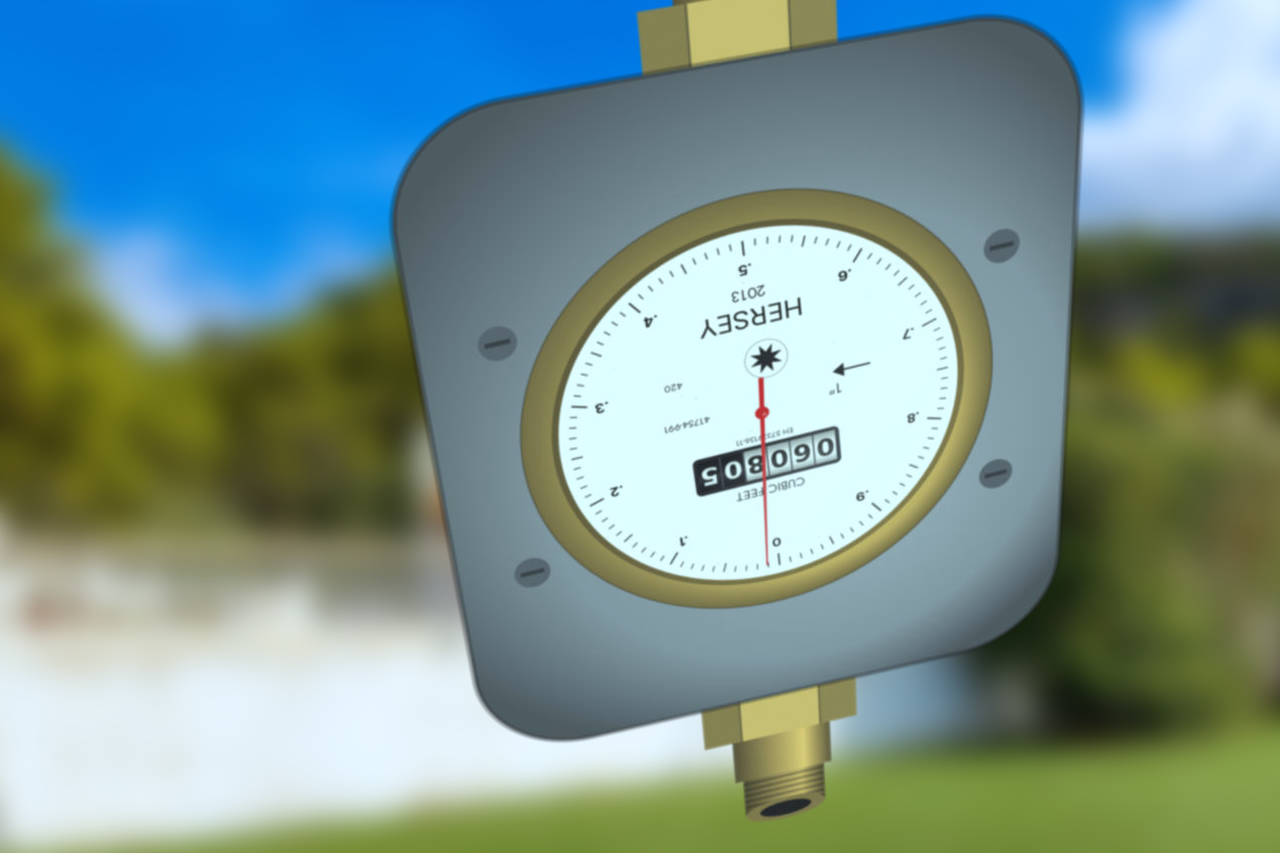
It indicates 60805.01 ft³
